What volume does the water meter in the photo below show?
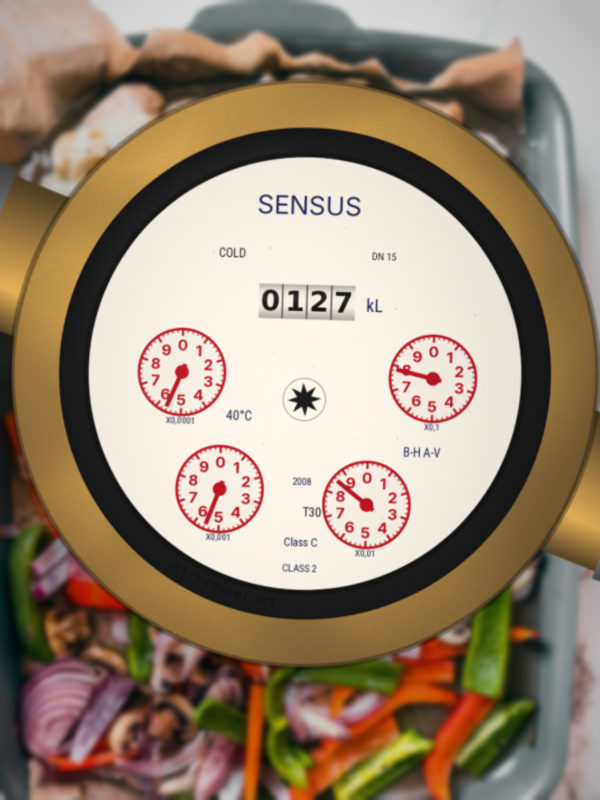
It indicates 127.7855 kL
